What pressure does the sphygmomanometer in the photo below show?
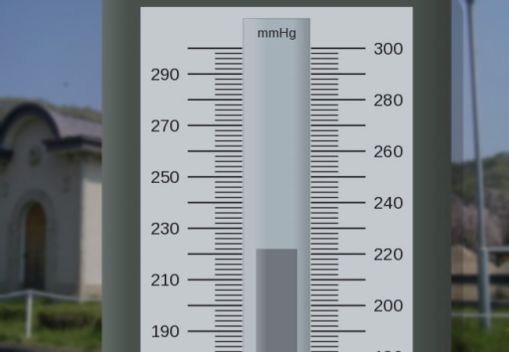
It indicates 222 mmHg
